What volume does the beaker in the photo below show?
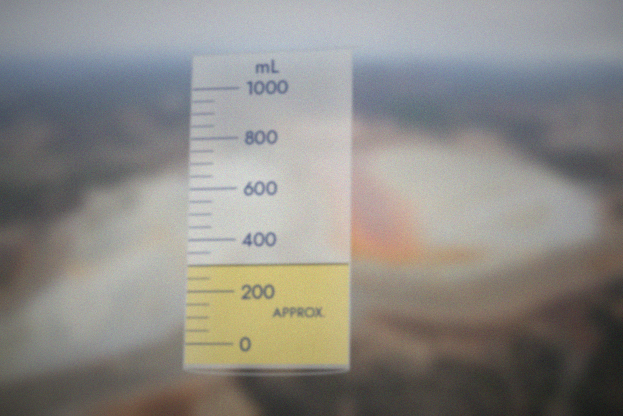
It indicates 300 mL
